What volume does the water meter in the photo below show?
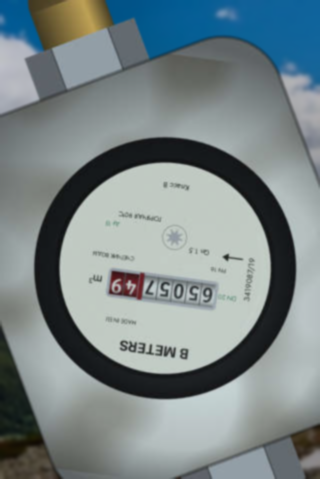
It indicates 65057.49 m³
